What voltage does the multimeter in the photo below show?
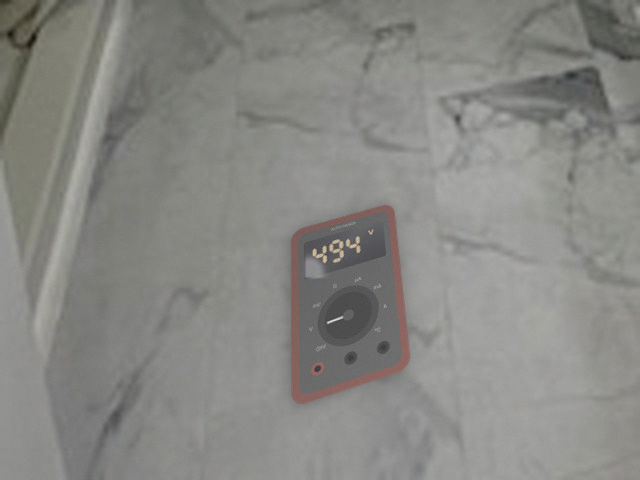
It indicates 494 V
